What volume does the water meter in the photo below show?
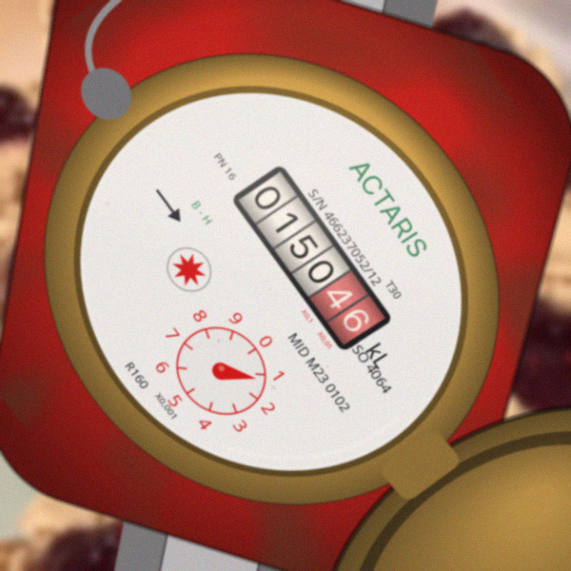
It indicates 150.461 kL
